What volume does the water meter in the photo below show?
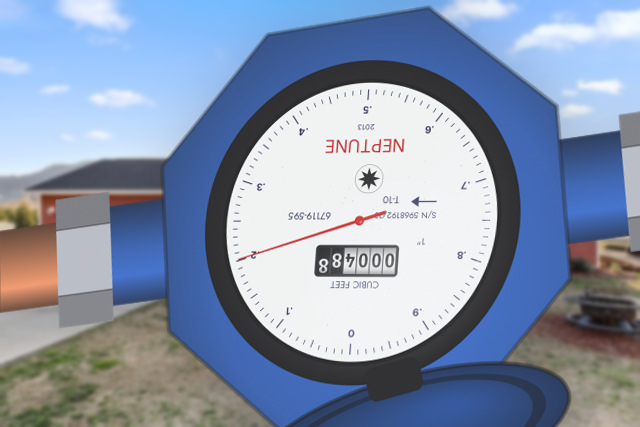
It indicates 488.20 ft³
